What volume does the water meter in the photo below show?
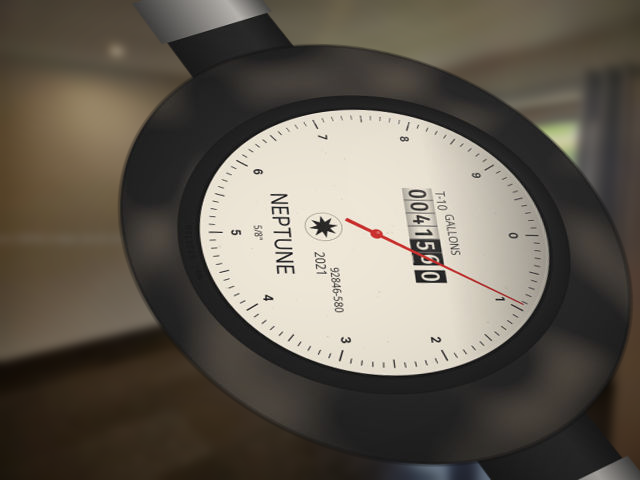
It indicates 41560.9 gal
